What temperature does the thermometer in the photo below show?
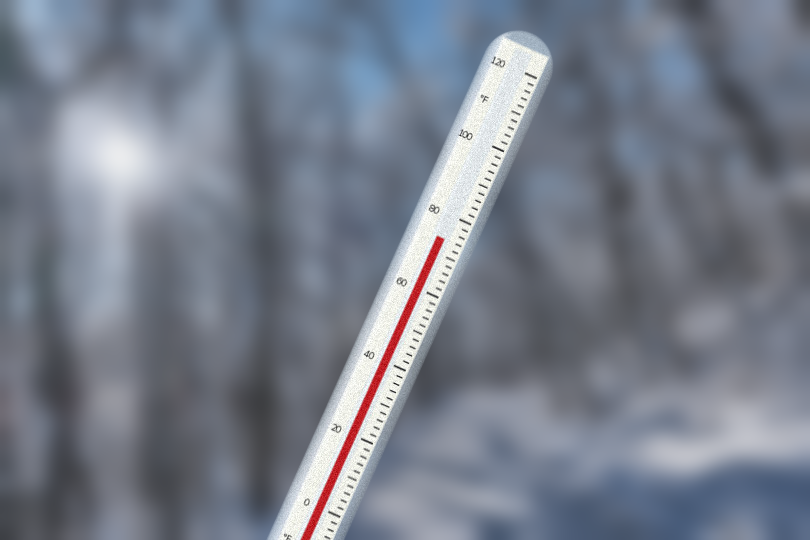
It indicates 74 °F
